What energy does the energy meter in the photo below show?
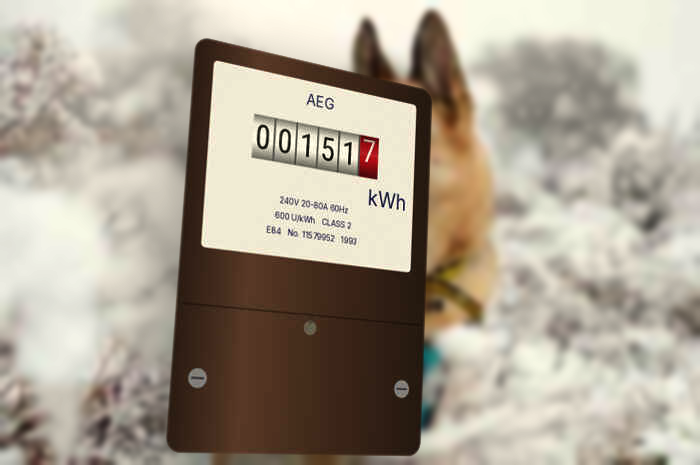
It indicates 151.7 kWh
